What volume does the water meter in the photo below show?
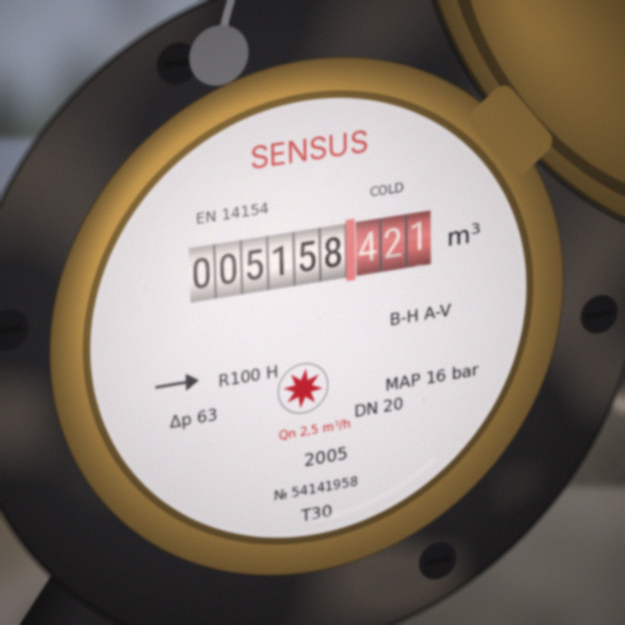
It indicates 5158.421 m³
